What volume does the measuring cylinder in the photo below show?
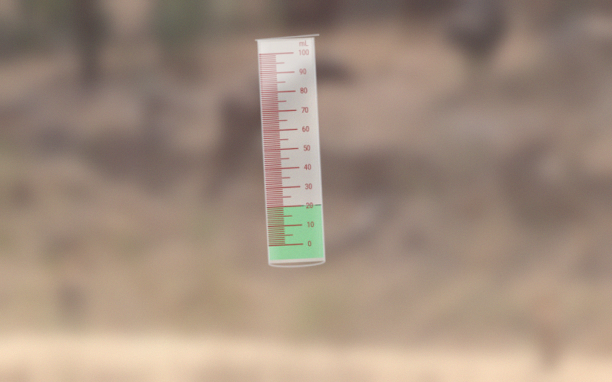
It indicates 20 mL
